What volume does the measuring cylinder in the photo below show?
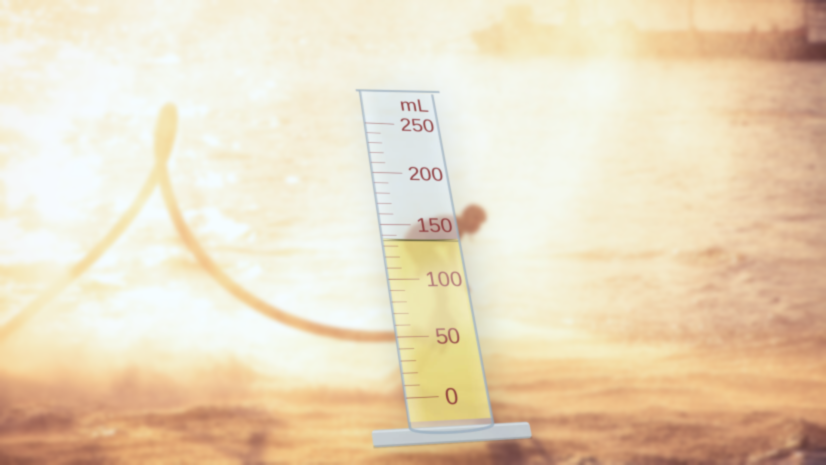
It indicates 135 mL
